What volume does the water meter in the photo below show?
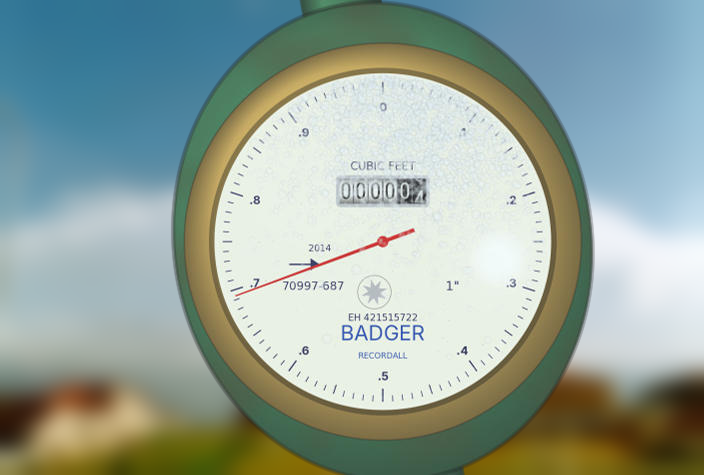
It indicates 3.69 ft³
